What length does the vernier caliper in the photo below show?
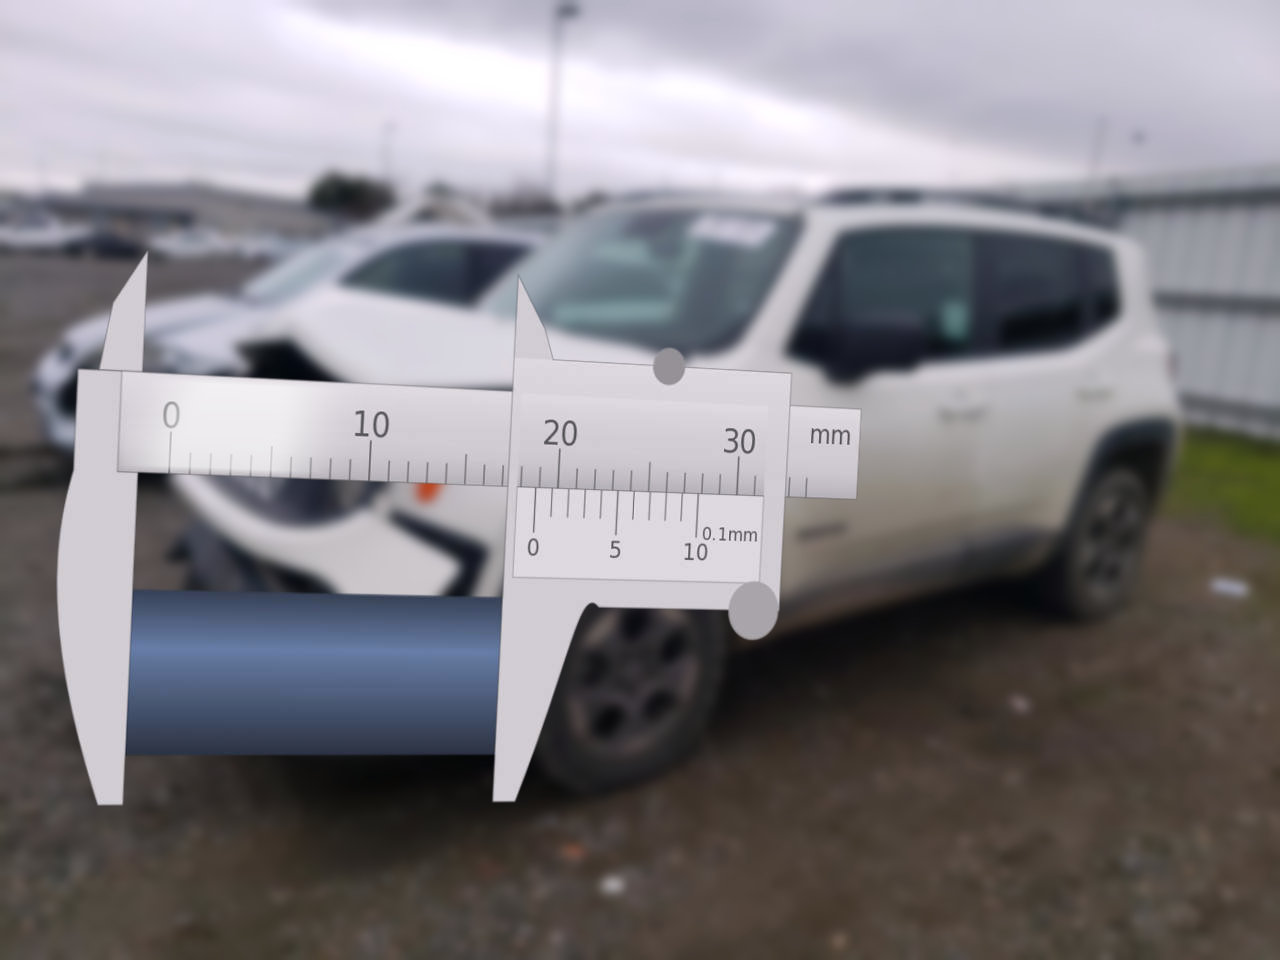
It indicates 18.8 mm
